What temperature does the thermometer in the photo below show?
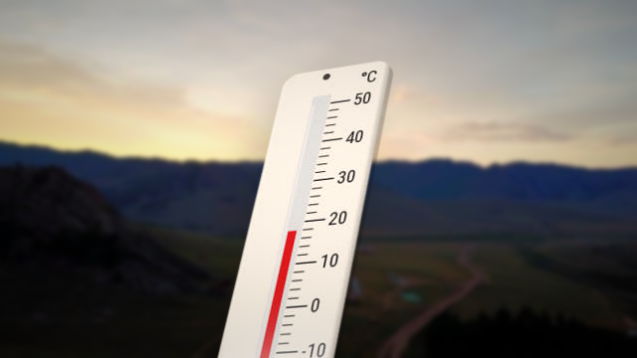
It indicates 18 °C
